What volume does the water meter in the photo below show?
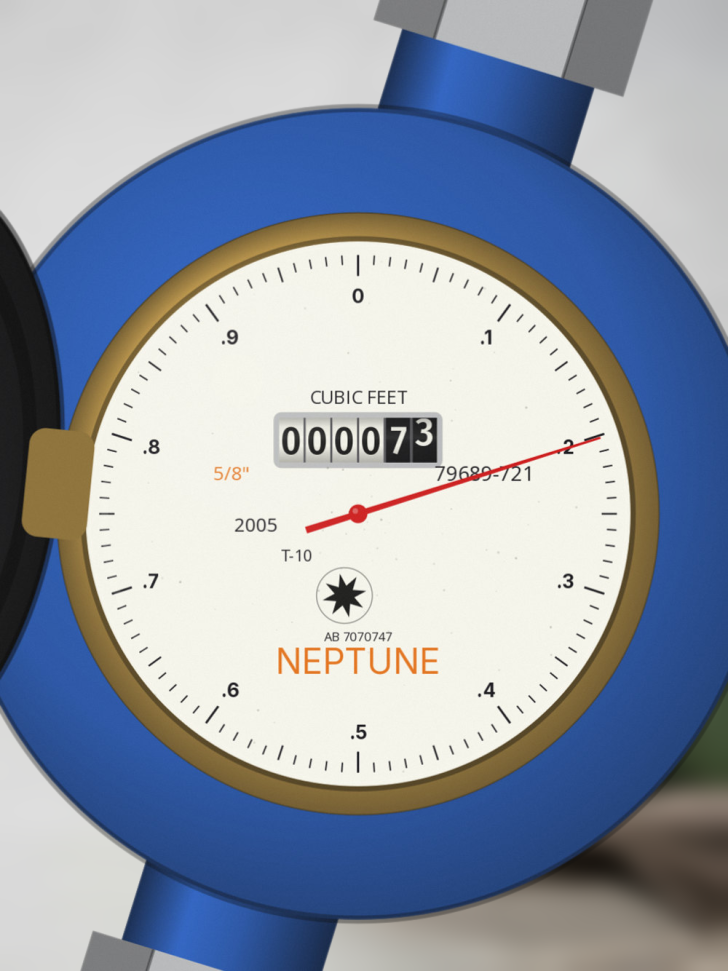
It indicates 73.20 ft³
